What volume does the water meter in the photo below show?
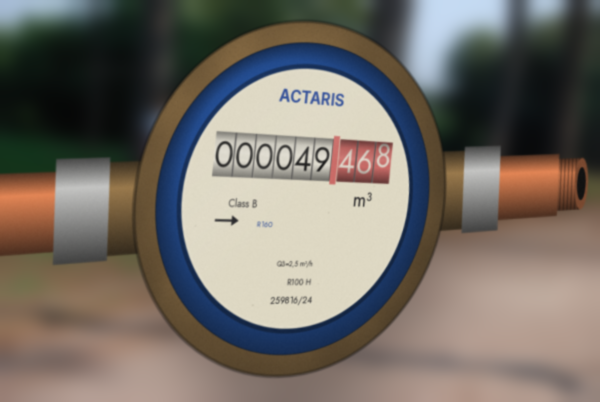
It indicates 49.468 m³
